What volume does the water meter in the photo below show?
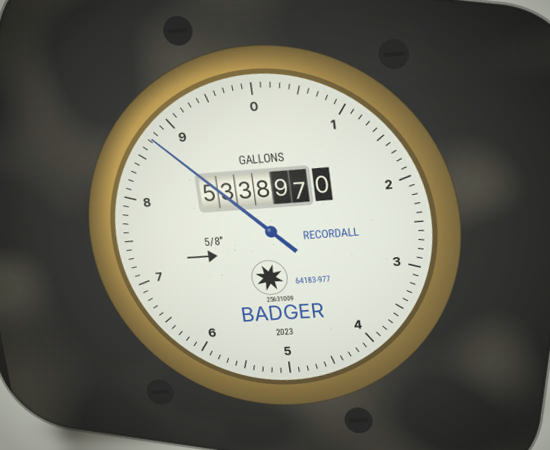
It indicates 5338968.7 gal
